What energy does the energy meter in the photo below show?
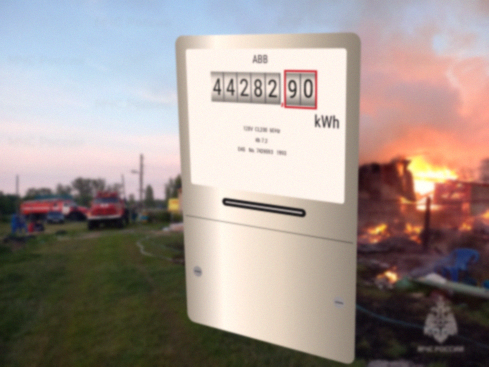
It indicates 44282.90 kWh
